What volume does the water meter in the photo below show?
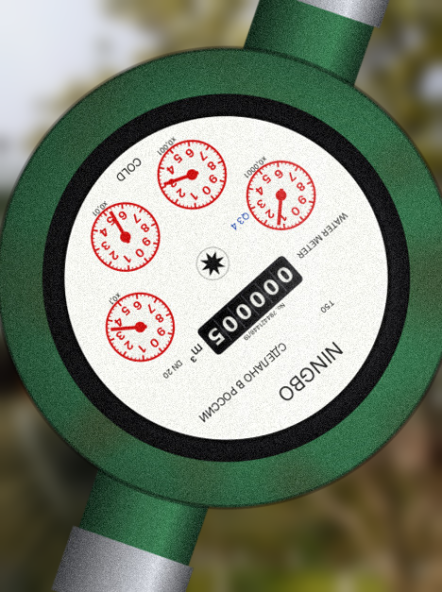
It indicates 5.3531 m³
